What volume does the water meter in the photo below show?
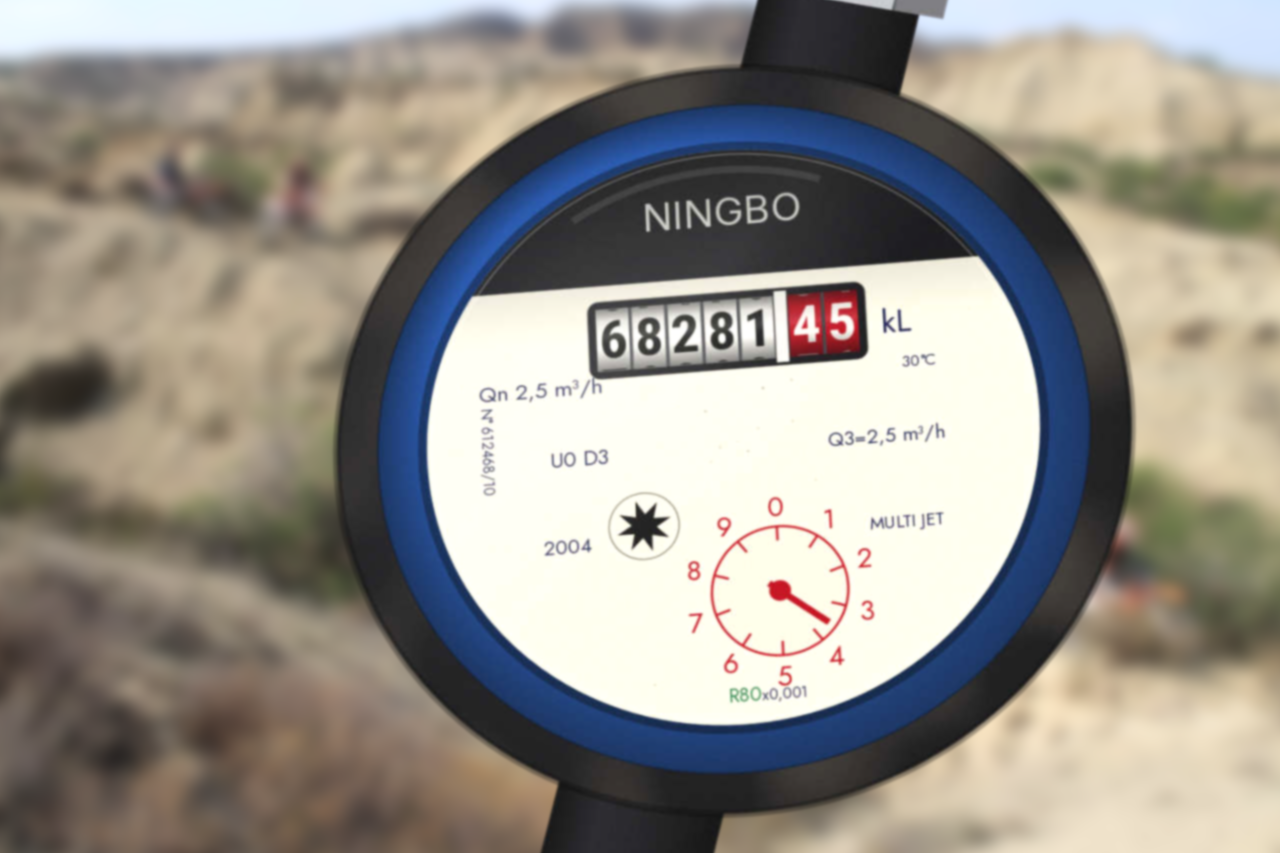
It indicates 68281.453 kL
